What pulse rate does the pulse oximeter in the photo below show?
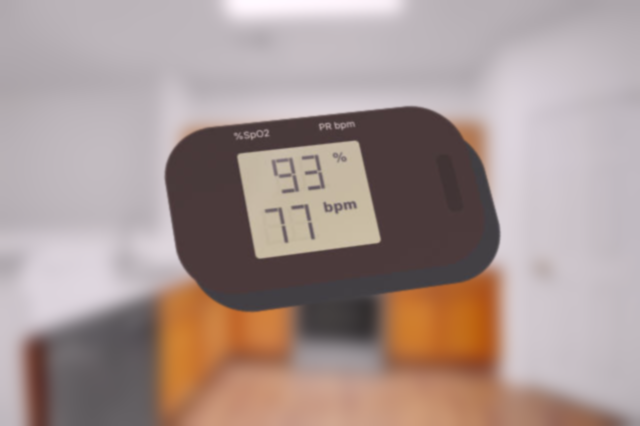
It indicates 77 bpm
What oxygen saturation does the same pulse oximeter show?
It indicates 93 %
